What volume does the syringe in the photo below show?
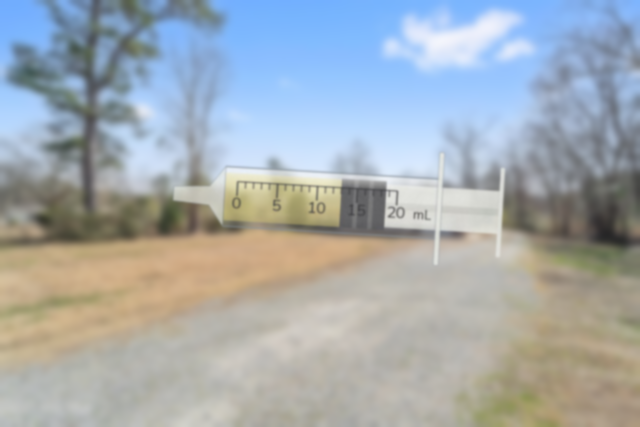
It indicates 13 mL
